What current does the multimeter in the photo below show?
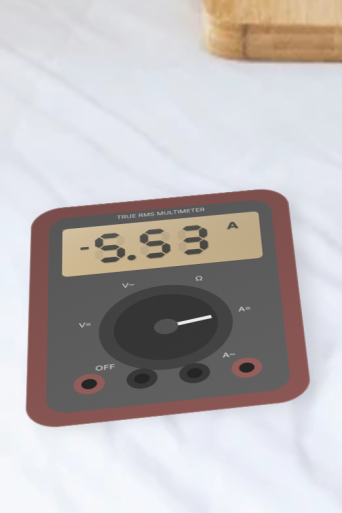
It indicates -5.53 A
